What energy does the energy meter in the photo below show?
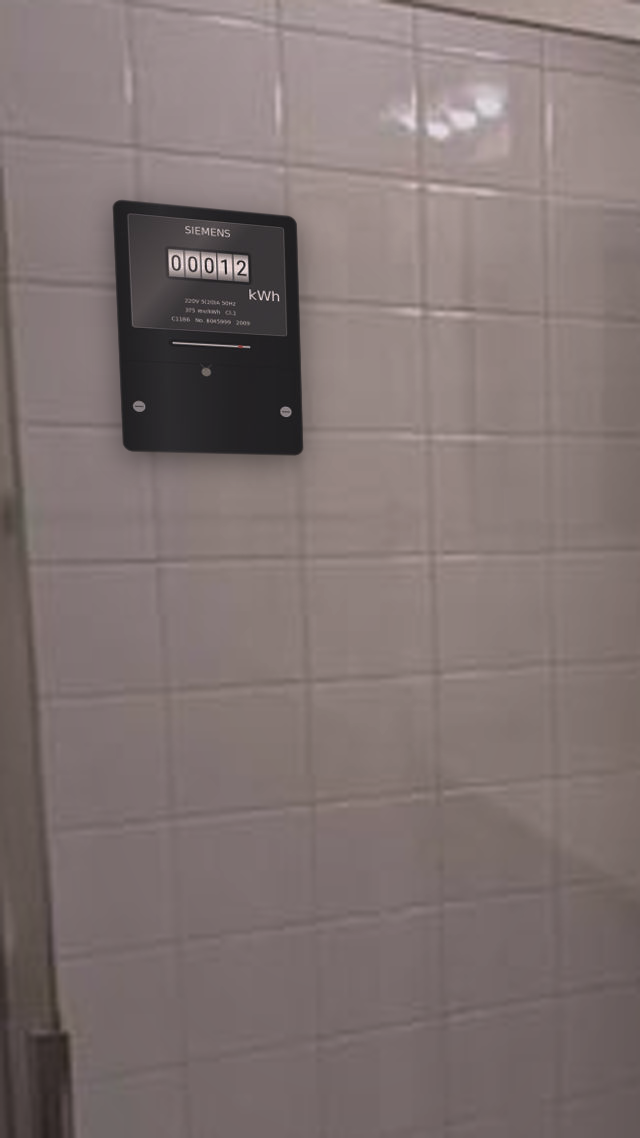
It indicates 12 kWh
